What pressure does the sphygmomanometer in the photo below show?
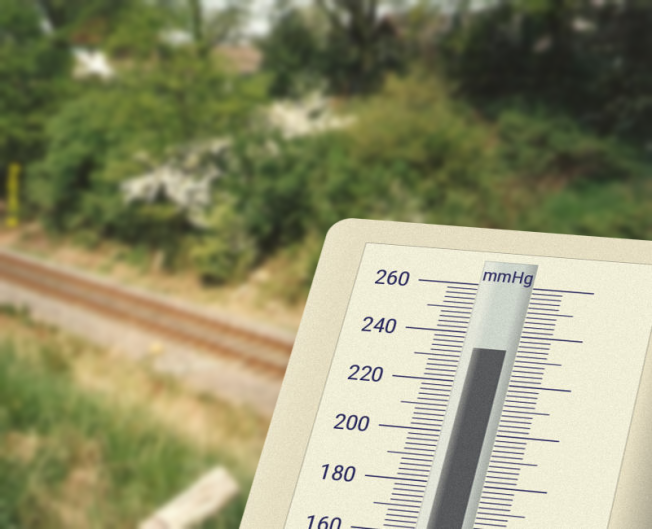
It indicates 234 mmHg
